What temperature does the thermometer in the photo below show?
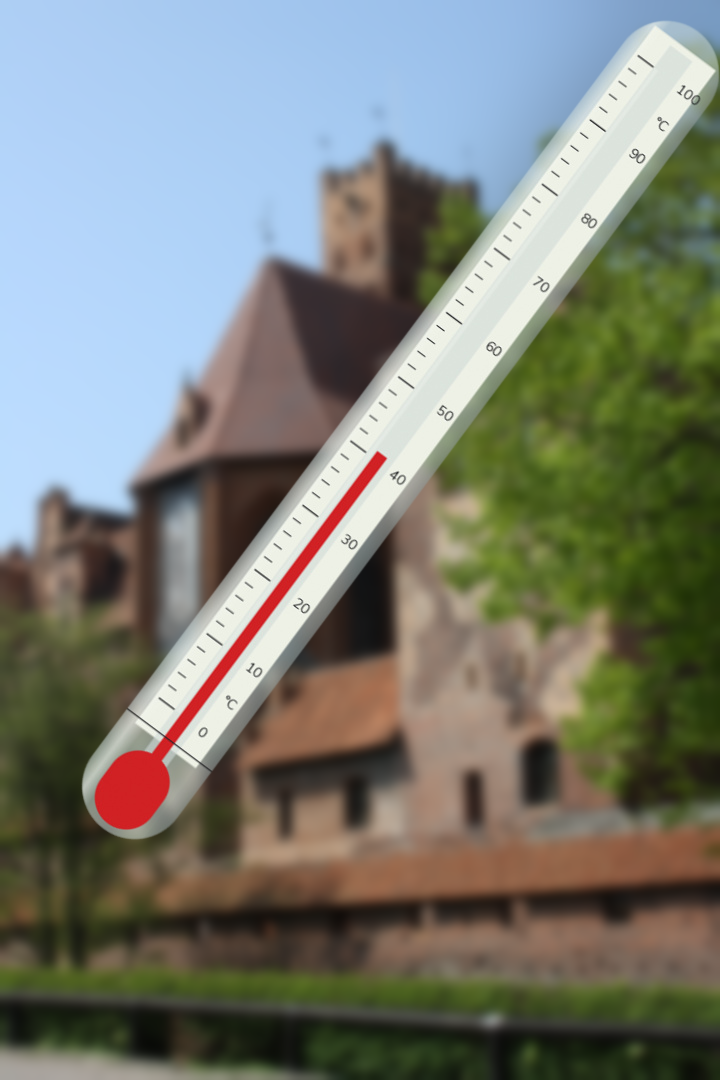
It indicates 41 °C
